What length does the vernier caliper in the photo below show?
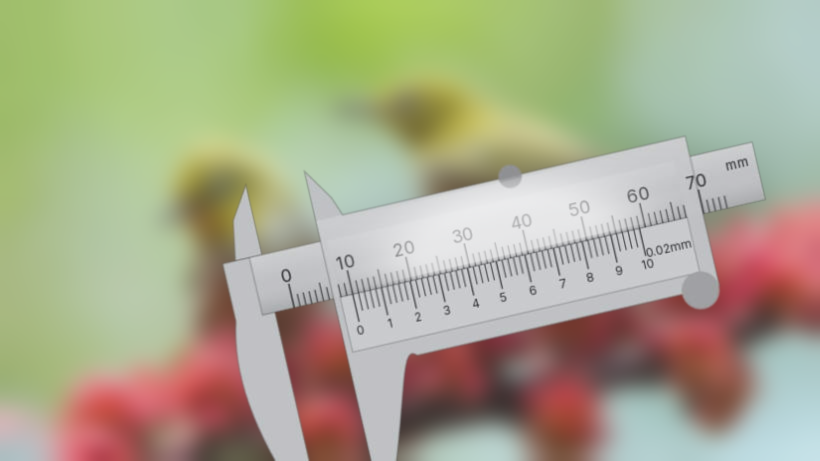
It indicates 10.0 mm
